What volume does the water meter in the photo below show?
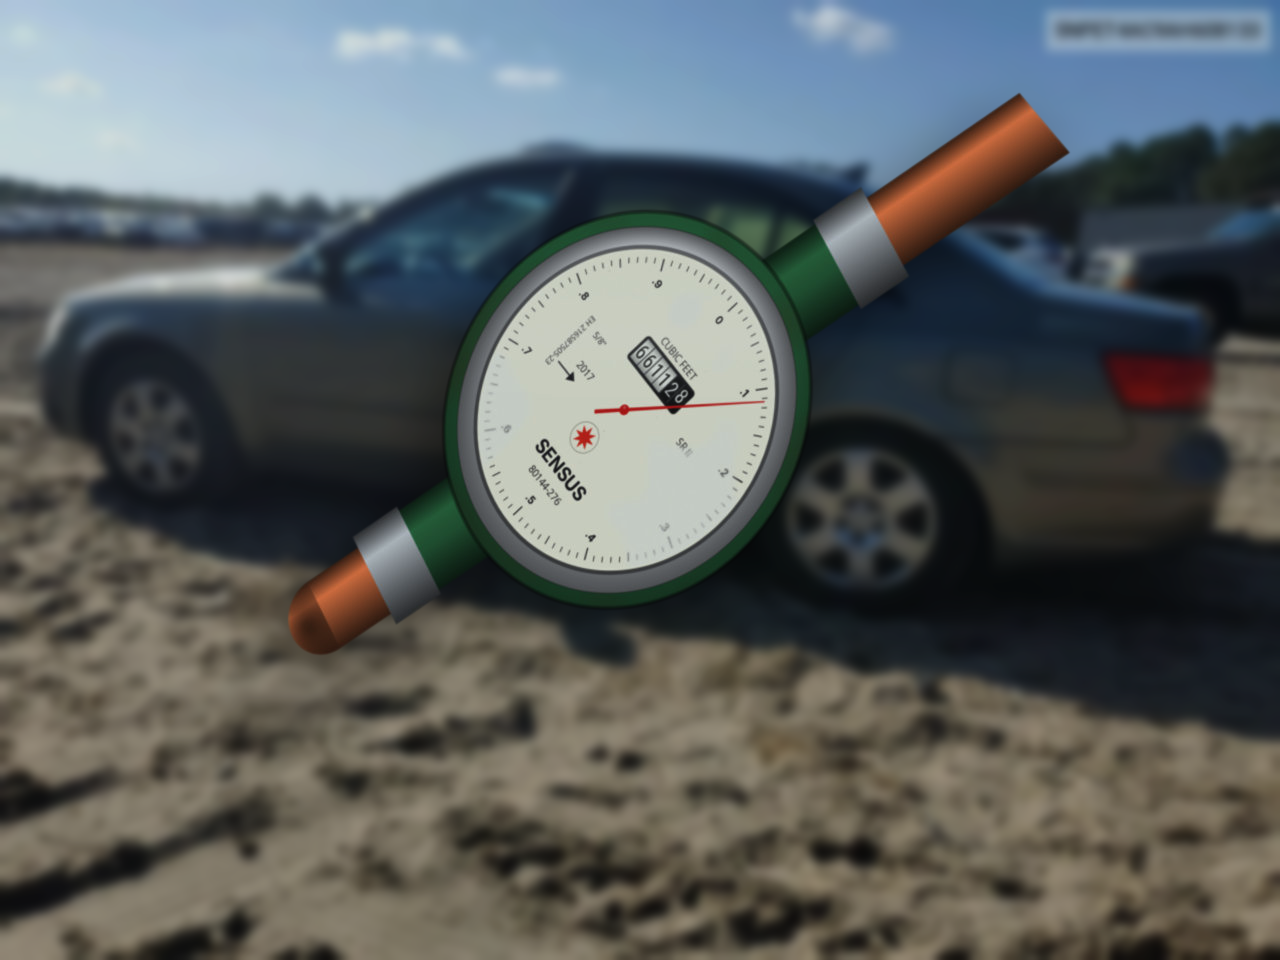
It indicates 661128.11 ft³
